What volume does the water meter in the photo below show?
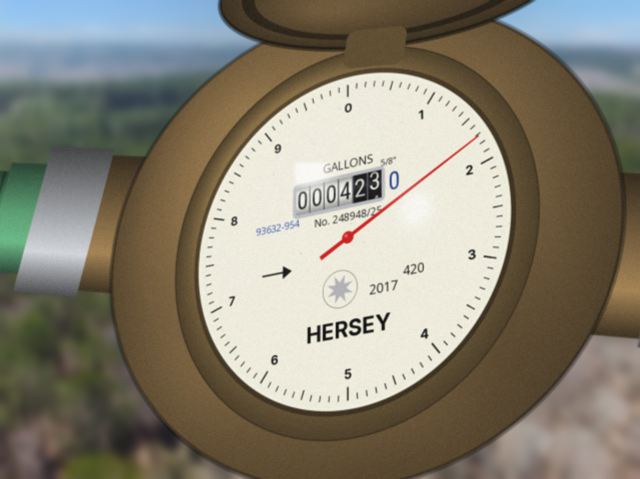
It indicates 4231.7 gal
